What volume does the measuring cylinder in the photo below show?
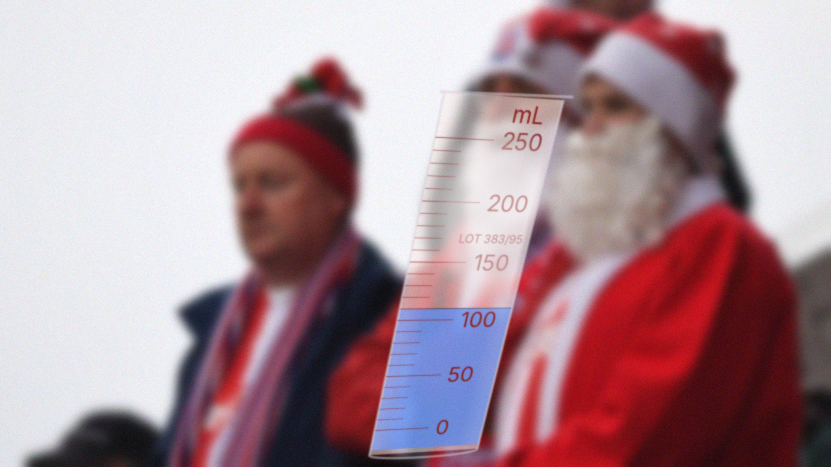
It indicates 110 mL
